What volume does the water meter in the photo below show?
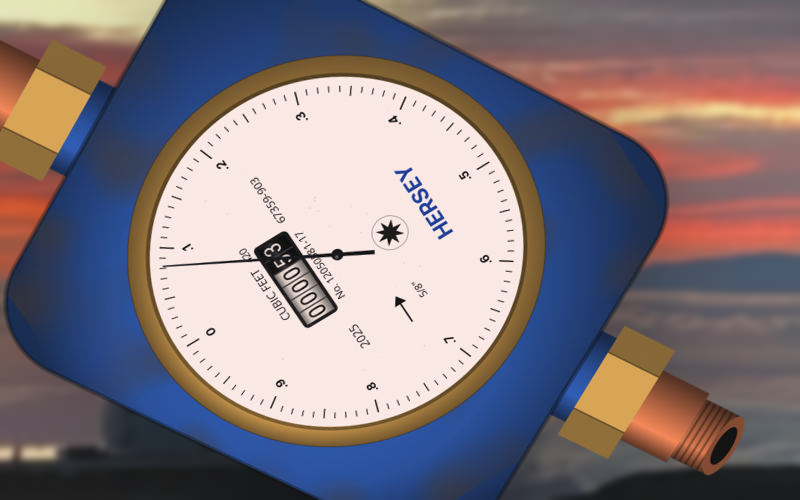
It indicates 53.08 ft³
